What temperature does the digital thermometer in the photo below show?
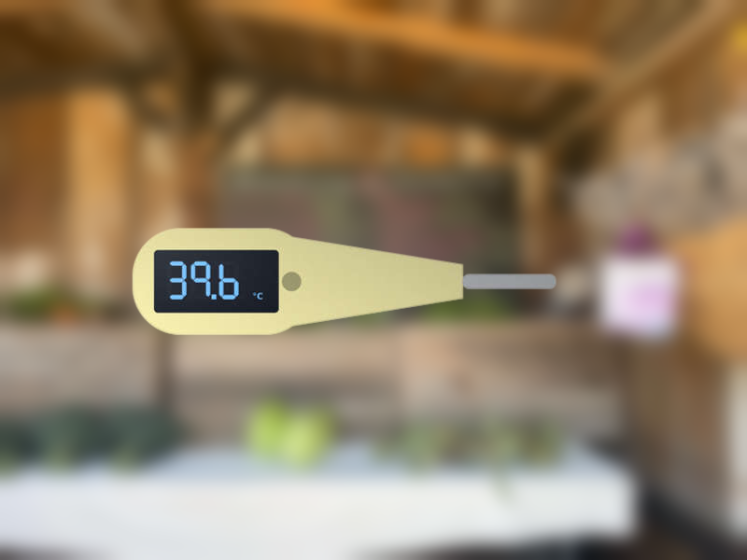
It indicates 39.6 °C
